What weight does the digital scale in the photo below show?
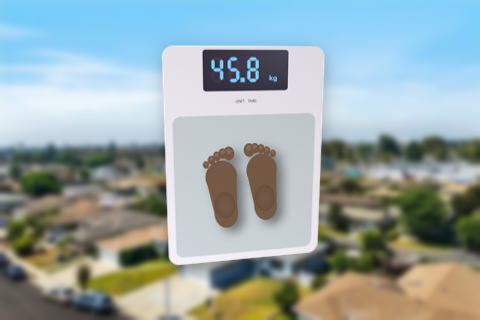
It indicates 45.8 kg
